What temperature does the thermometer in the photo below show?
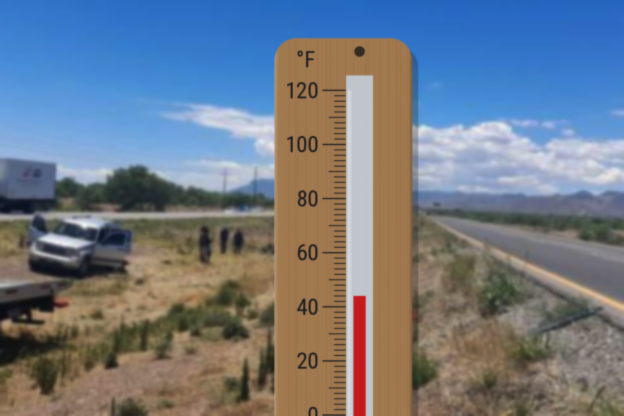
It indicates 44 °F
